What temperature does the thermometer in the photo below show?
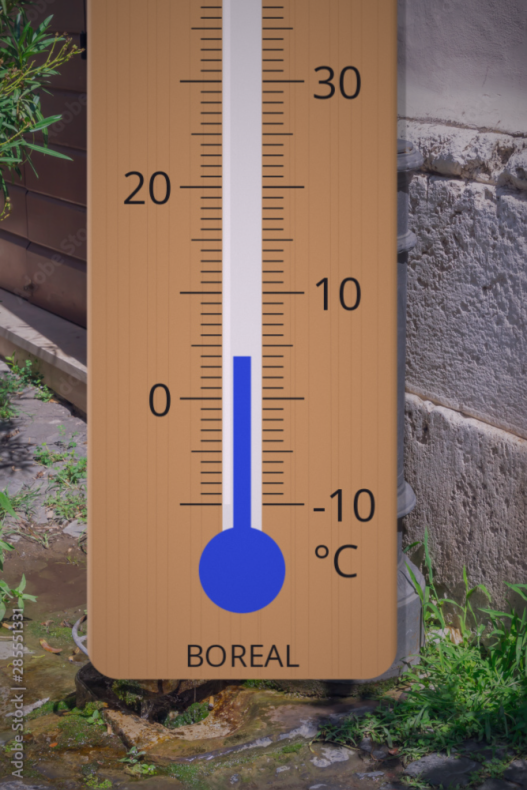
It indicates 4 °C
